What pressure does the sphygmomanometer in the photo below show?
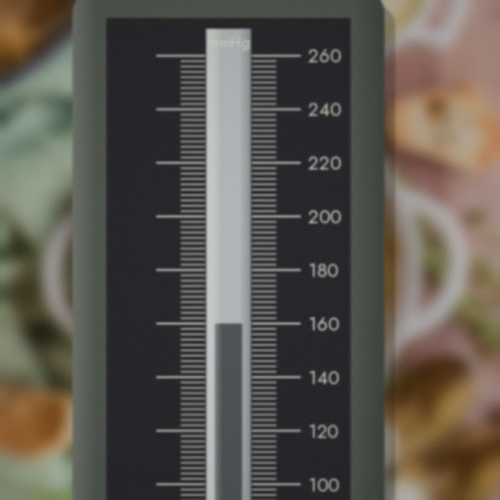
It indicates 160 mmHg
